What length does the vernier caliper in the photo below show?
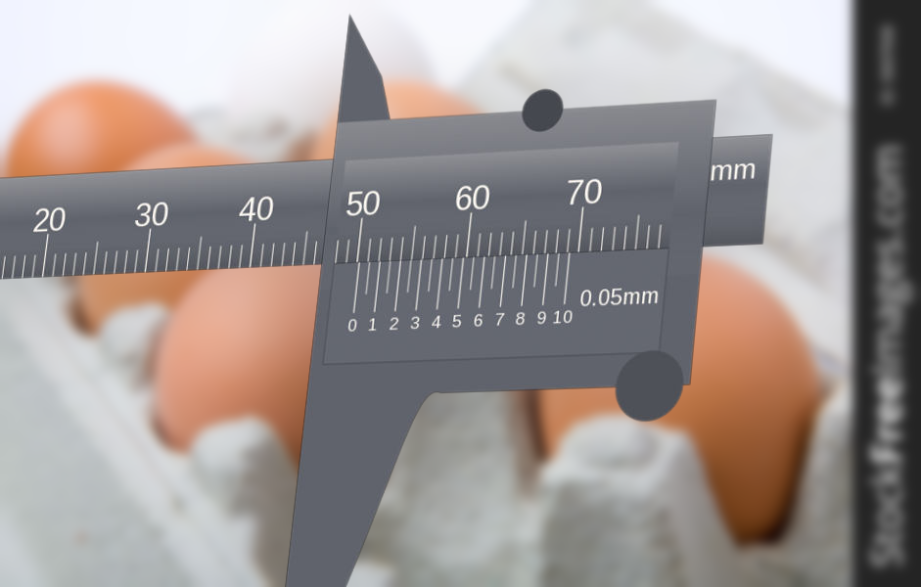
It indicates 50.2 mm
